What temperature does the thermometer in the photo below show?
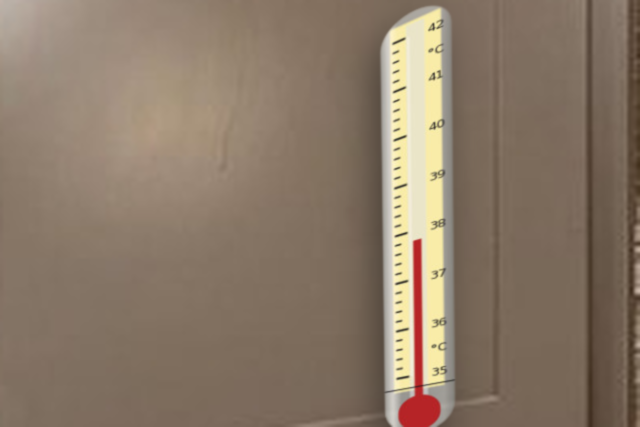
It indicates 37.8 °C
